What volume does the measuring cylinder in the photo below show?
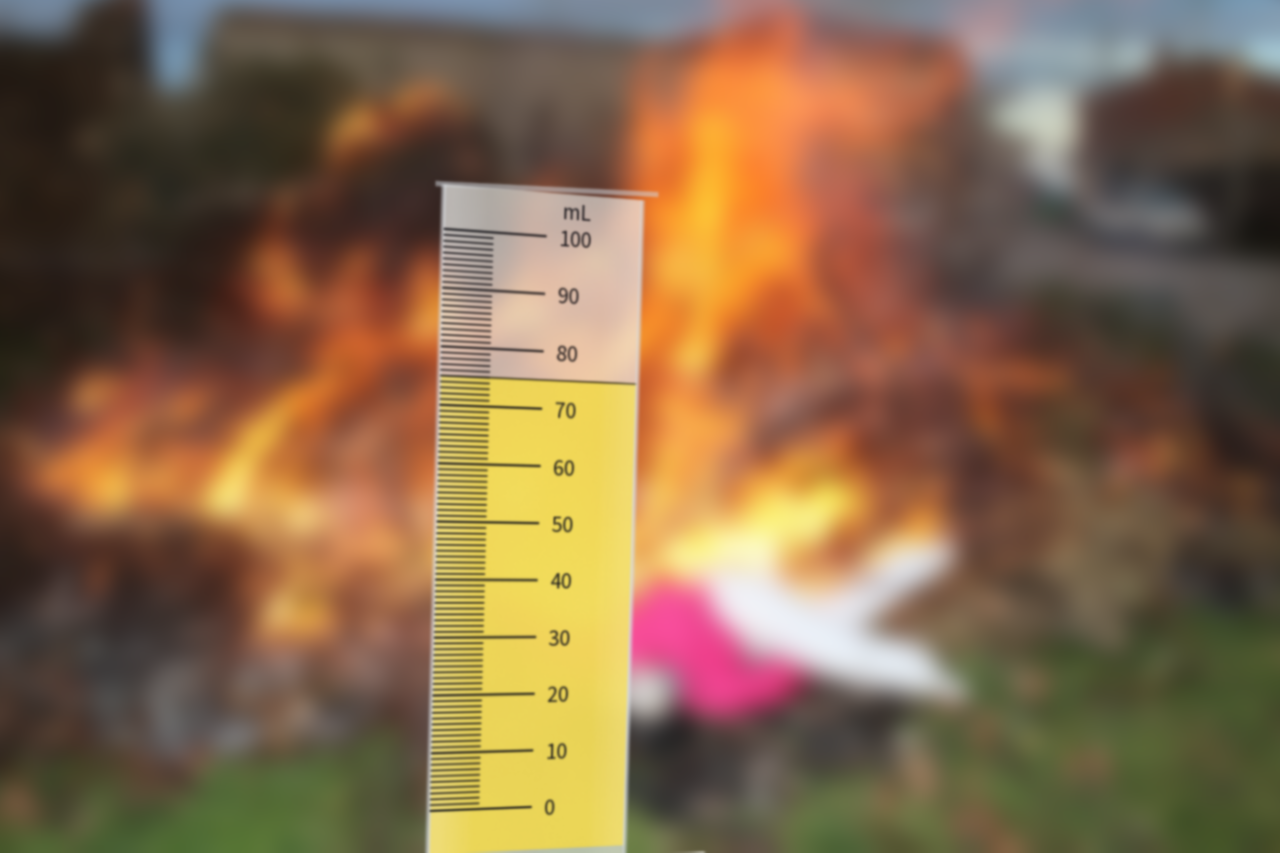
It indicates 75 mL
